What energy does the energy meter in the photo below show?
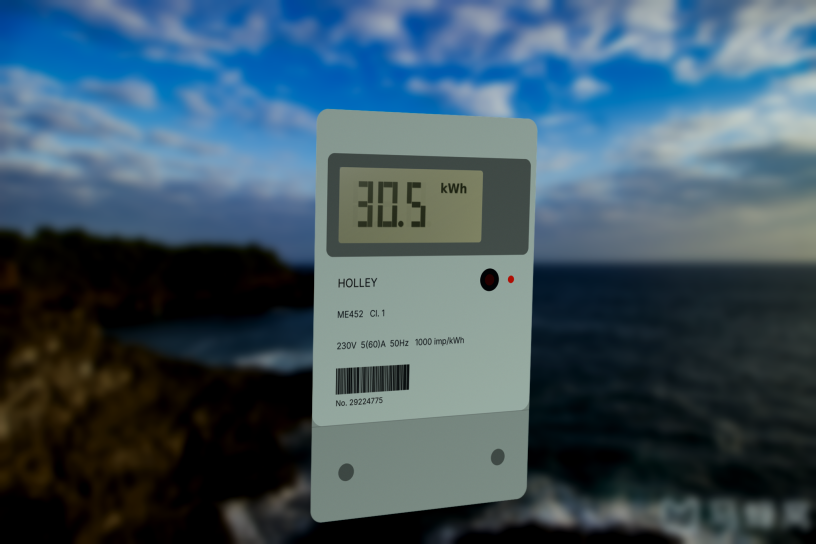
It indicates 30.5 kWh
